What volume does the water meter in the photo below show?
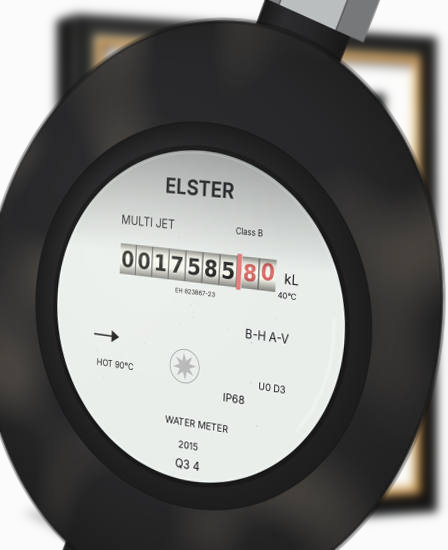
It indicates 17585.80 kL
